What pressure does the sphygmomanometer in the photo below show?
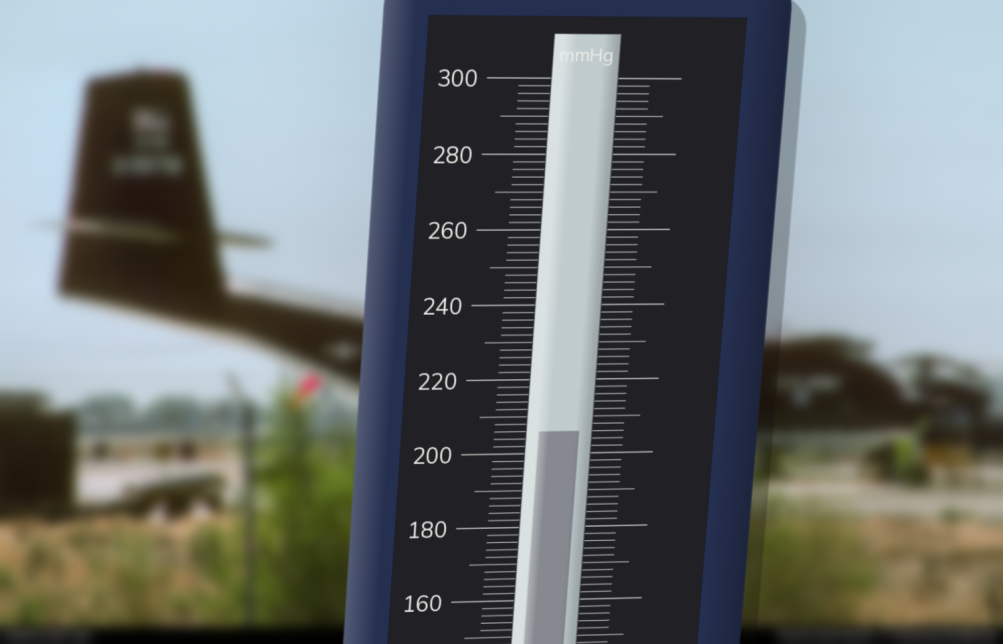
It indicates 206 mmHg
